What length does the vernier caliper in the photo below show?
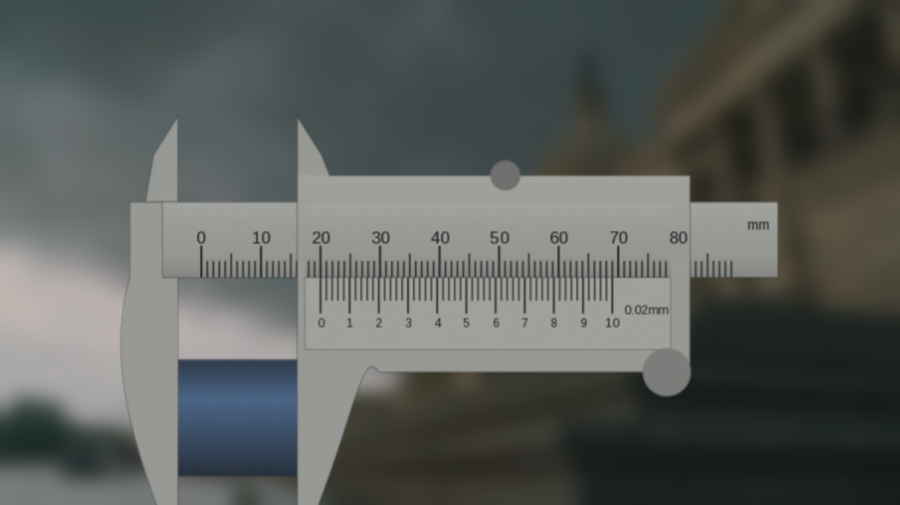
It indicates 20.0 mm
